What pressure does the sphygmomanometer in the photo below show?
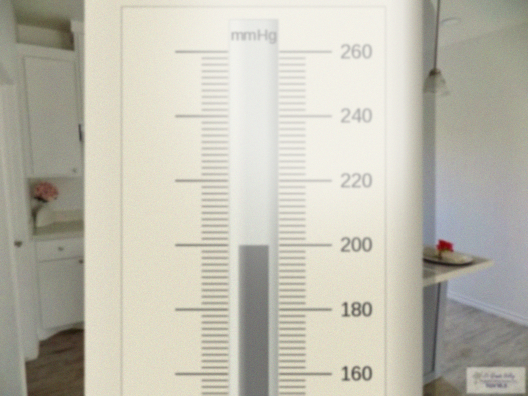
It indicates 200 mmHg
